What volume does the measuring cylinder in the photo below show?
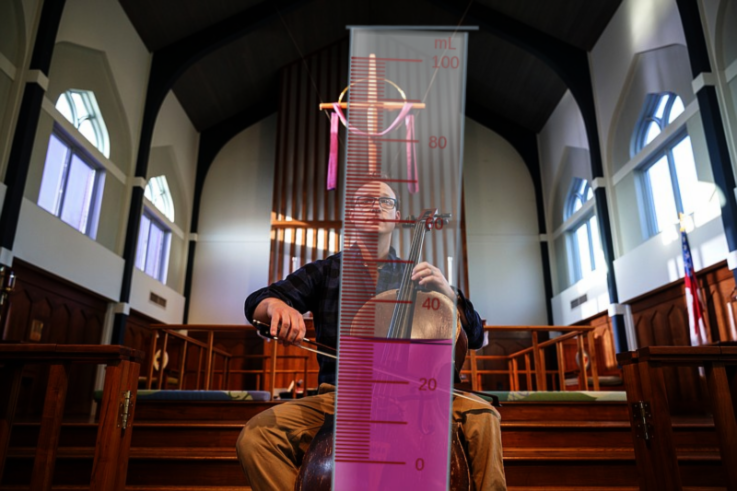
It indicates 30 mL
